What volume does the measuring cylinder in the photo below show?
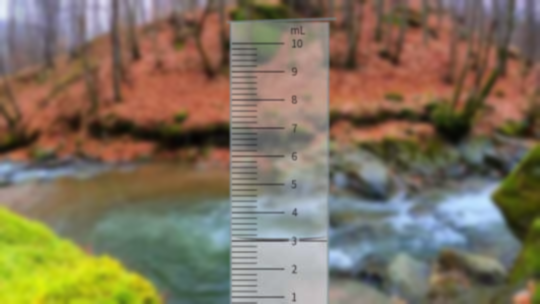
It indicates 3 mL
